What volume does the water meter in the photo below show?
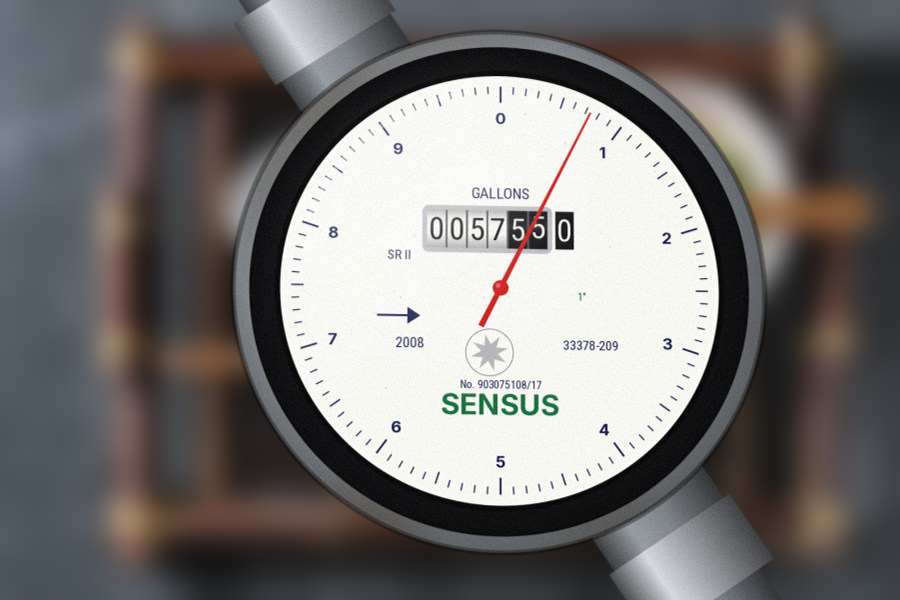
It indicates 57550.7 gal
